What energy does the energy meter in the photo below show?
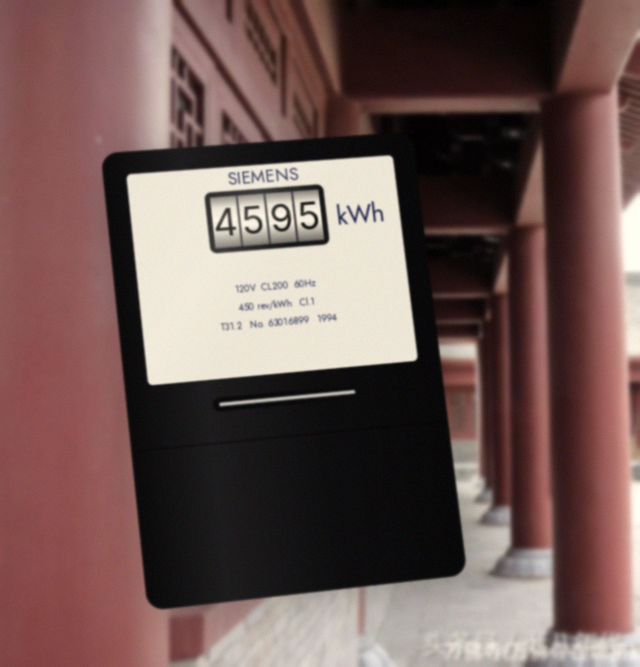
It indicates 4595 kWh
